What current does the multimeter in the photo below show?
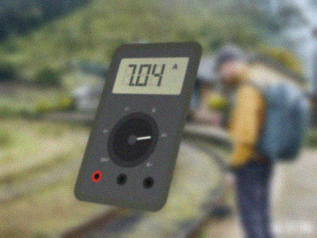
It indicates 7.04 A
